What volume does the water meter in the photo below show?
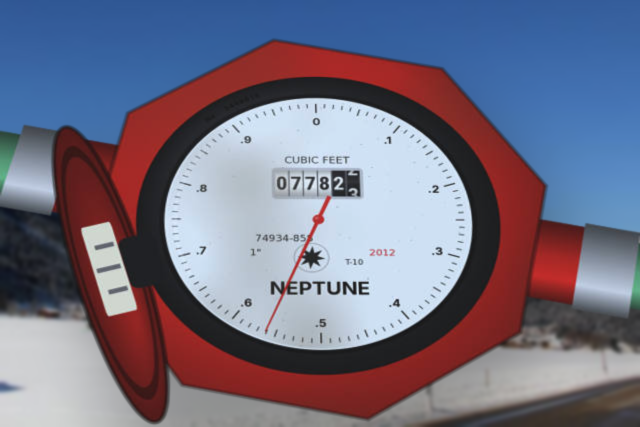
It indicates 77822.56 ft³
